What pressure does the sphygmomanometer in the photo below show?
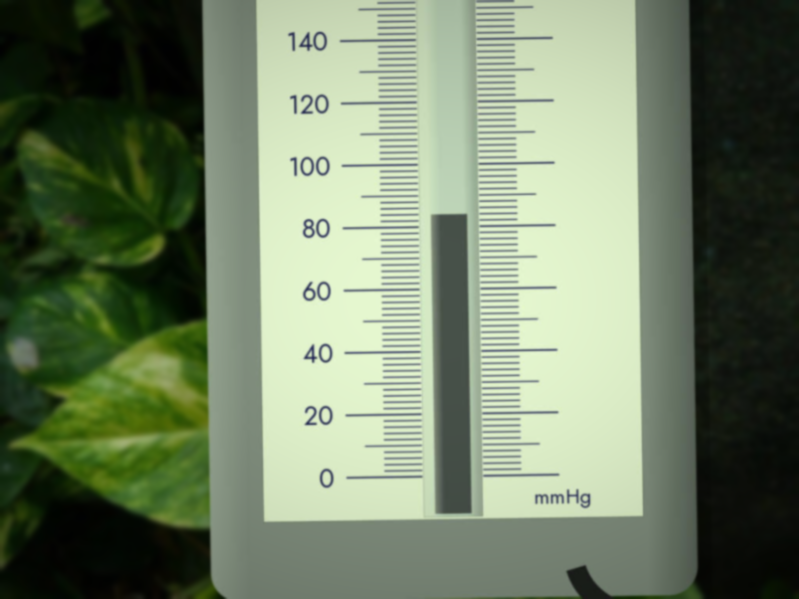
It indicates 84 mmHg
